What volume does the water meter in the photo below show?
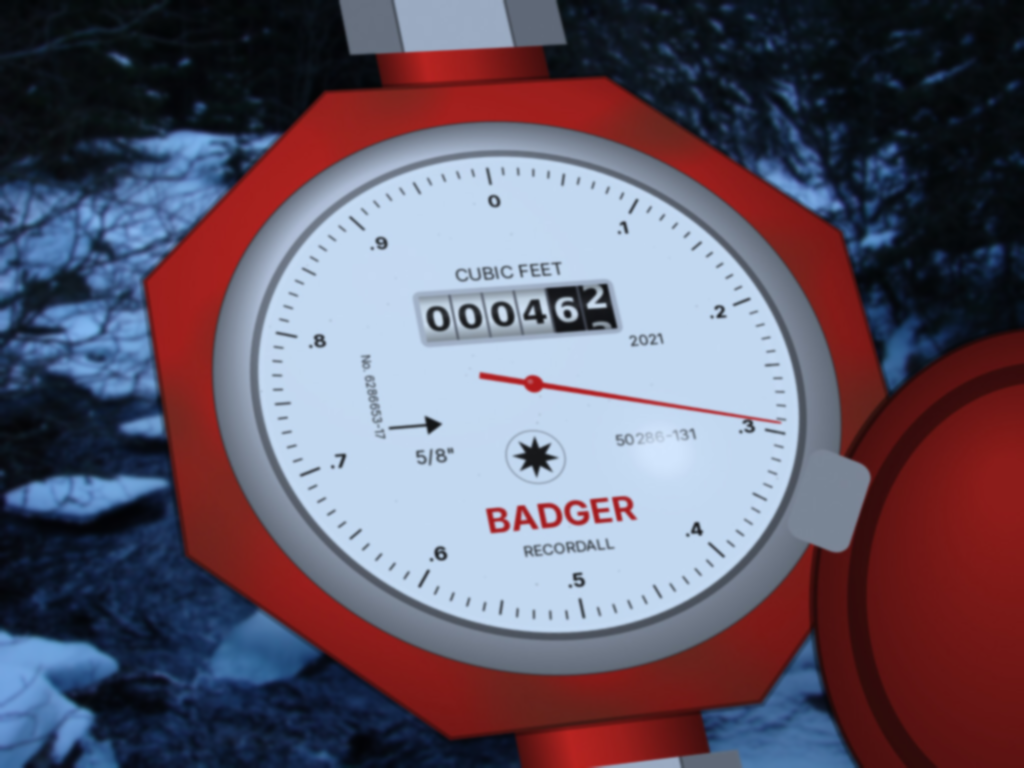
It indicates 462.29 ft³
